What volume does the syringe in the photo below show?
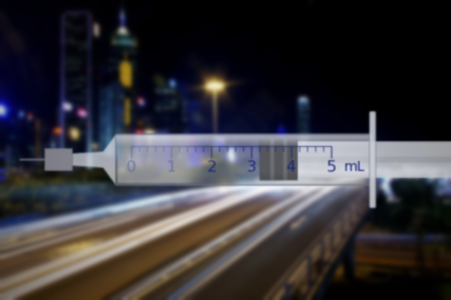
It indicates 3.2 mL
